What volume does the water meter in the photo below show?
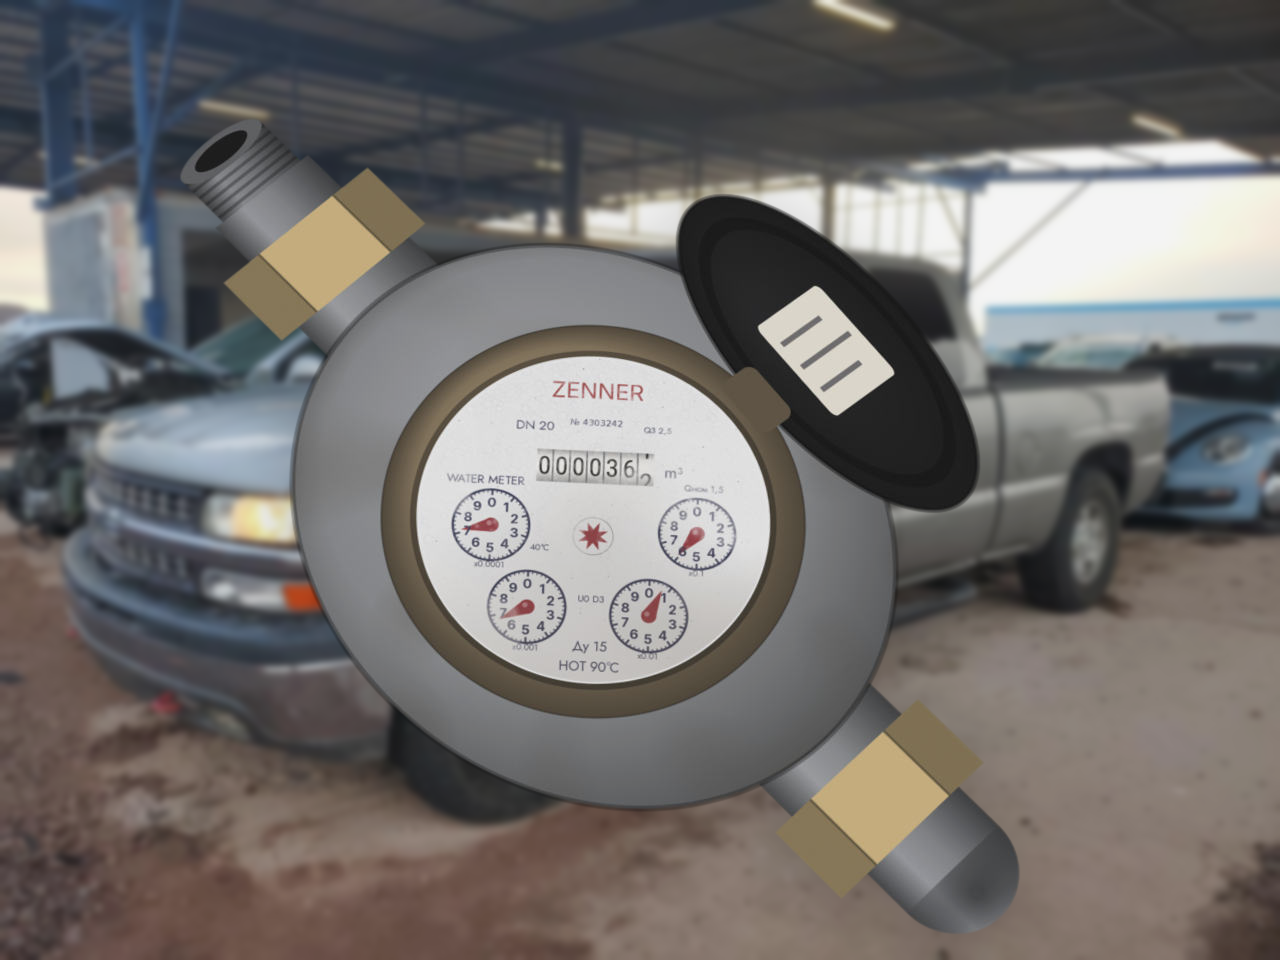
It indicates 361.6067 m³
